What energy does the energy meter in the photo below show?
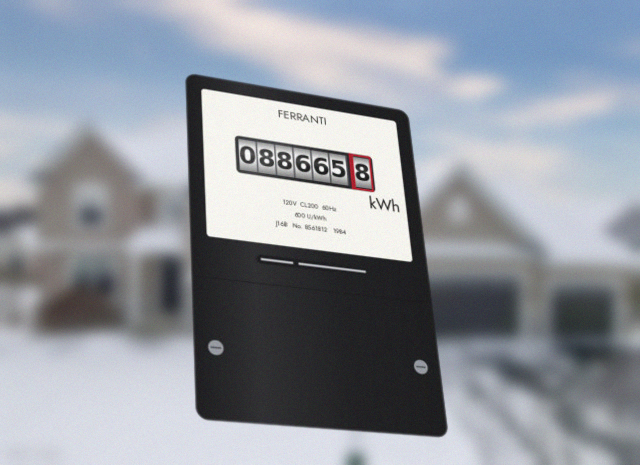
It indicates 88665.8 kWh
